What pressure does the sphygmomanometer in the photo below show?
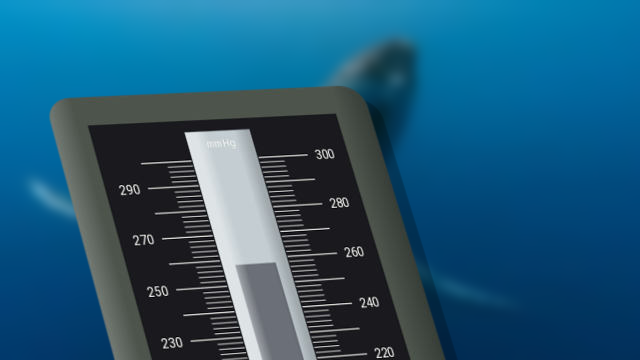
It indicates 258 mmHg
